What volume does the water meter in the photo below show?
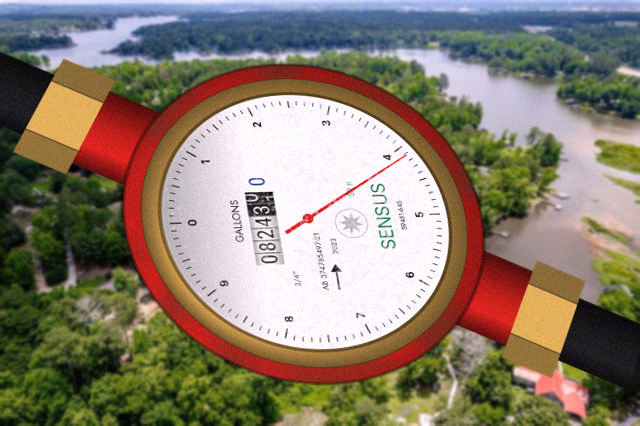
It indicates 824304.1 gal
